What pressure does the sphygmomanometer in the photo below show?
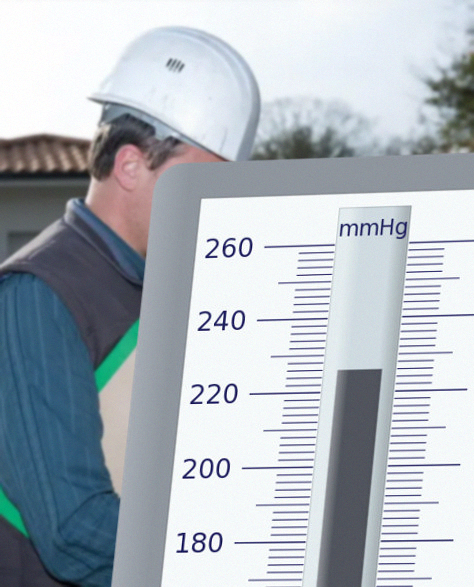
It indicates 226 mmHg
